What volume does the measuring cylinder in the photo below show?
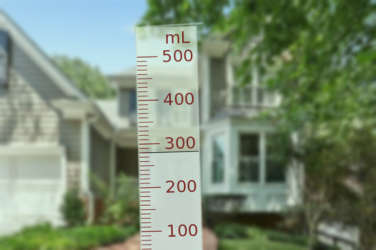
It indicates 280 mL
